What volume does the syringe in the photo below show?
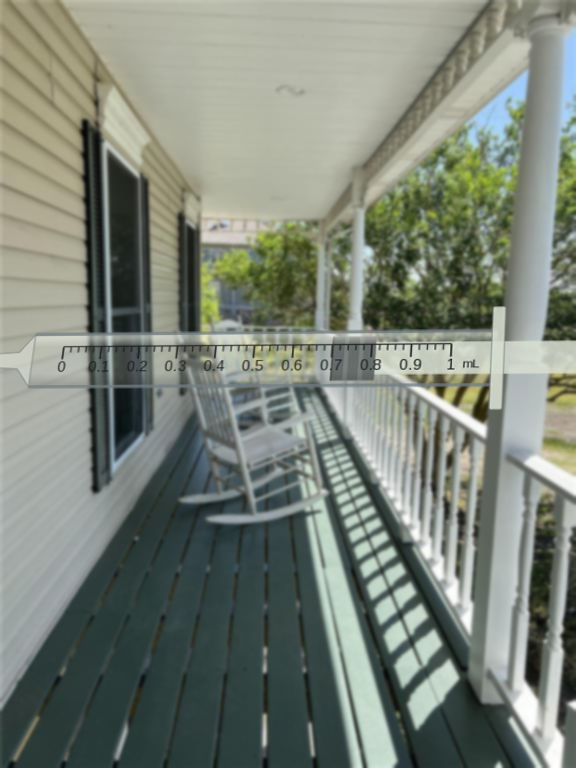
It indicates 0.7 mL
